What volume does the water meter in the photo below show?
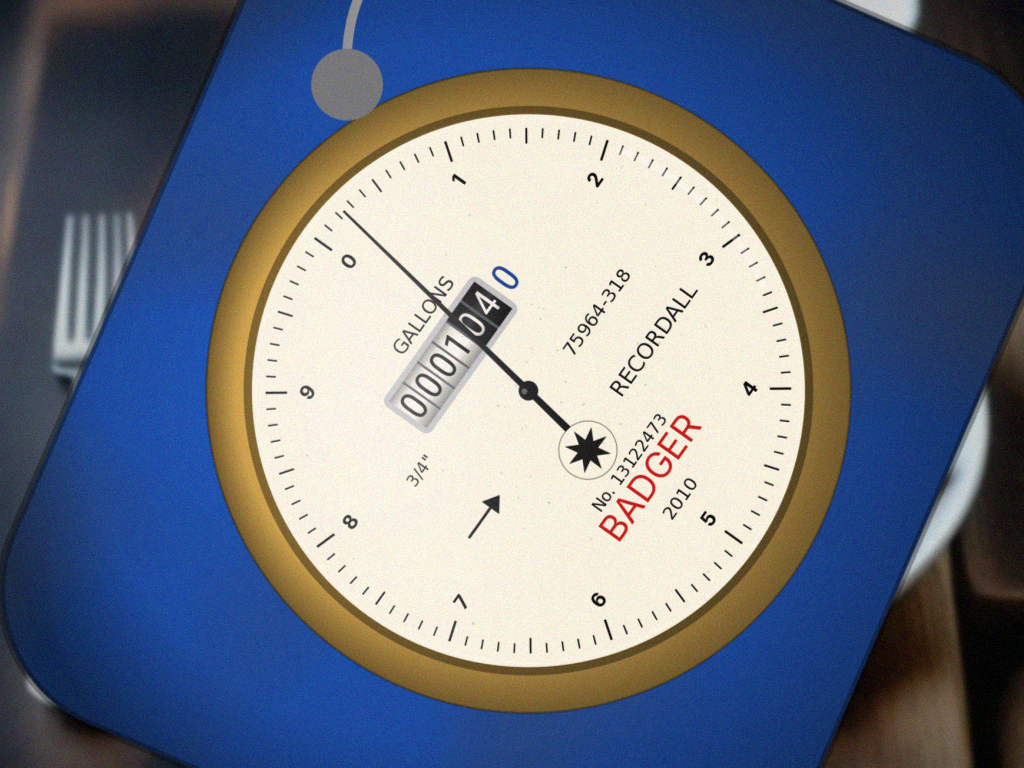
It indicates 1040.2 gal
